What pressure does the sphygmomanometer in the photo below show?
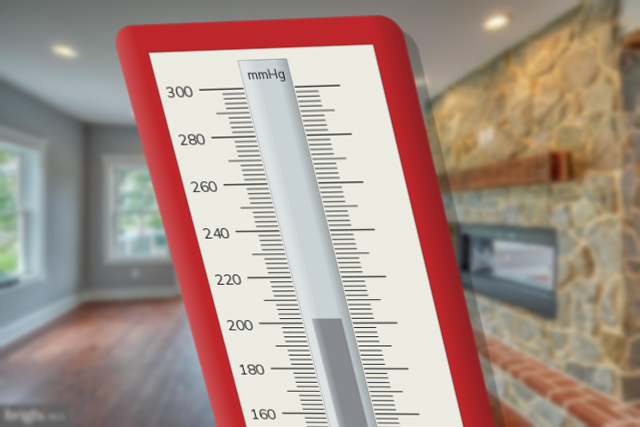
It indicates 202 mmHg
